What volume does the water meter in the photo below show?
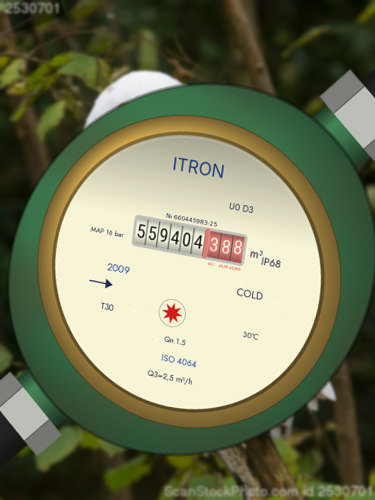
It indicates 559404.388 m³
